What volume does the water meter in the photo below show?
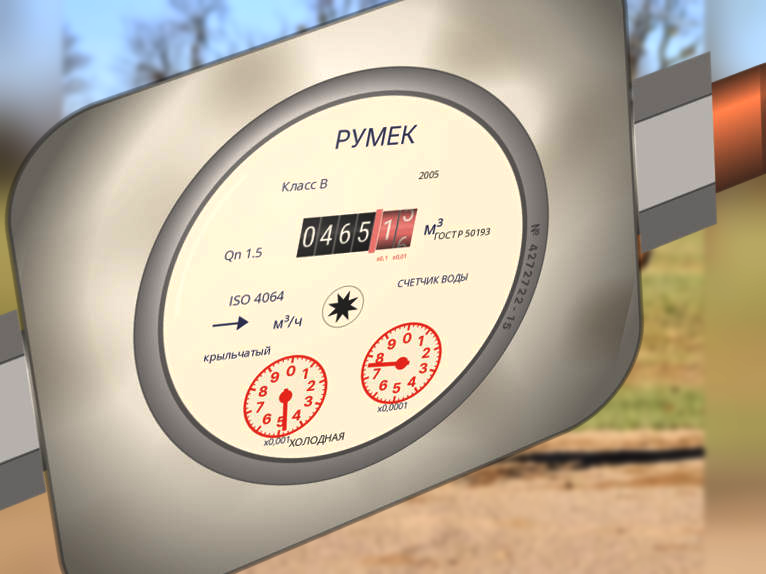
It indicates 465.1547 m³
